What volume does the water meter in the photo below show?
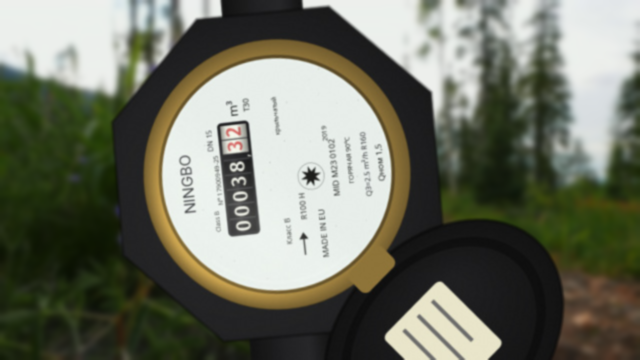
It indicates 38.32 m³
